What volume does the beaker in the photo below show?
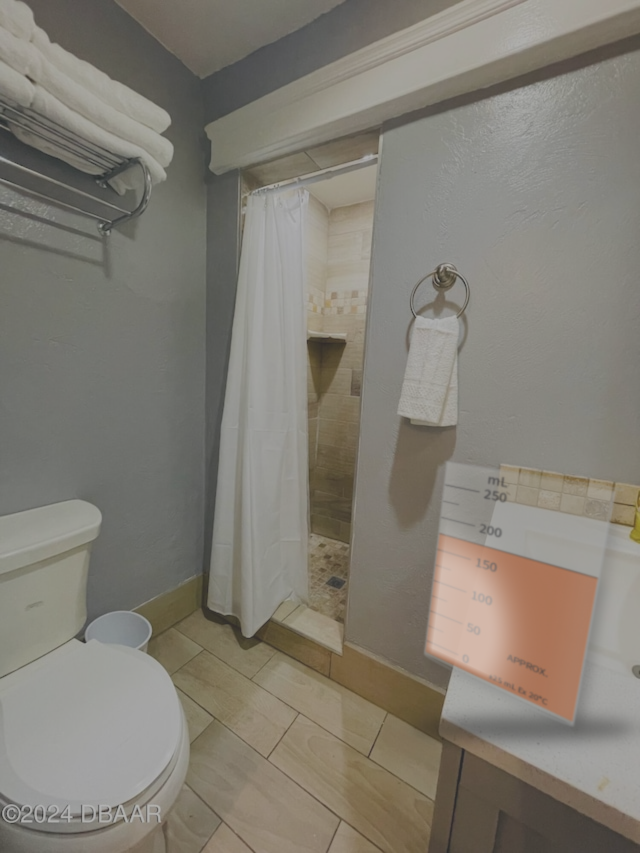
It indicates 175 mL
